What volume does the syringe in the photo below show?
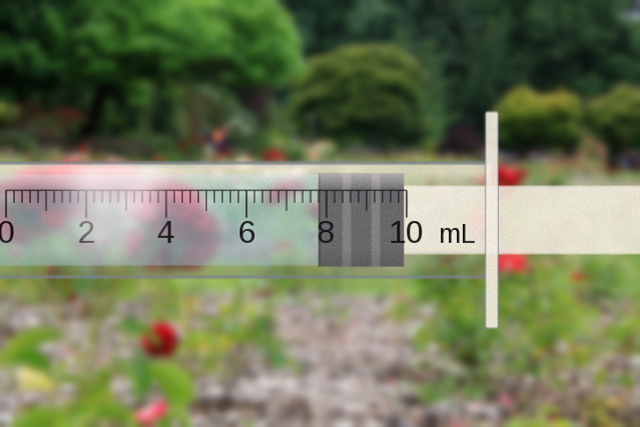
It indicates 7.8 mL
